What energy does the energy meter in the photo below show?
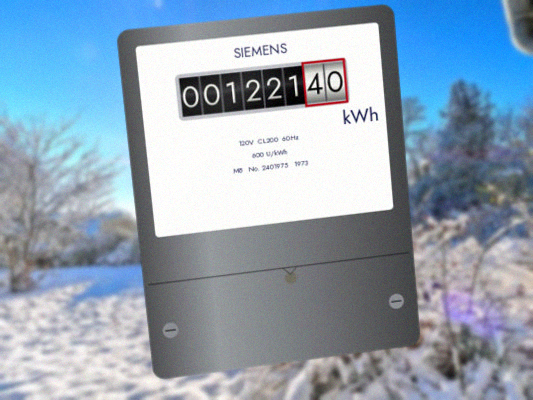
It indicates 1221.40 kWh
